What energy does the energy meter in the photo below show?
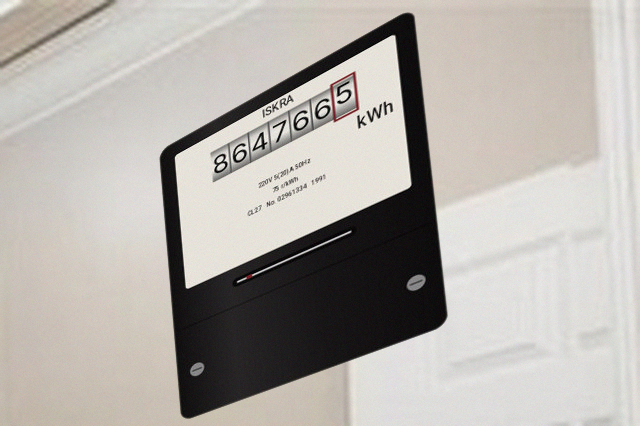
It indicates 864766.5 kWh
